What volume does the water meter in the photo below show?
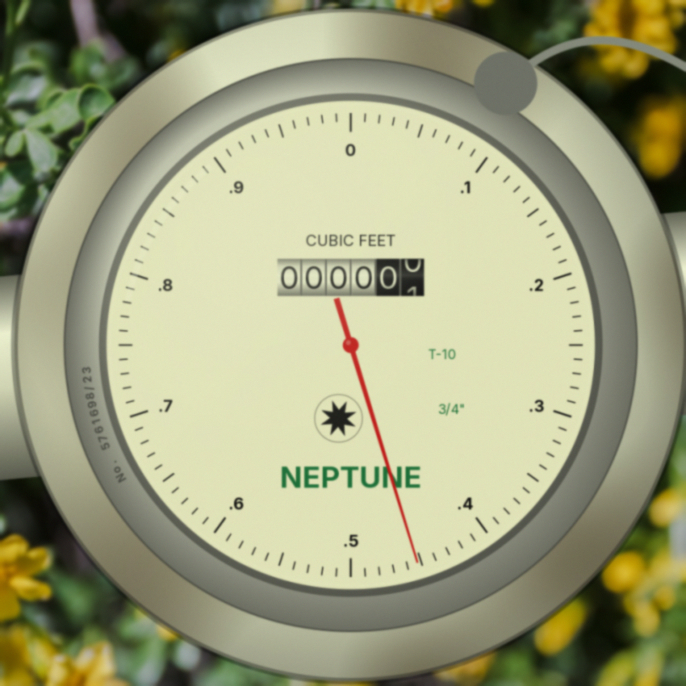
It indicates 0.45 ft³
